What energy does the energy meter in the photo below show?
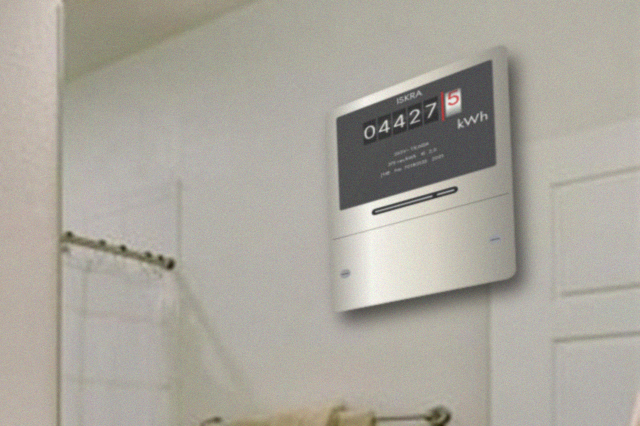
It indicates 4427.5 kWh
